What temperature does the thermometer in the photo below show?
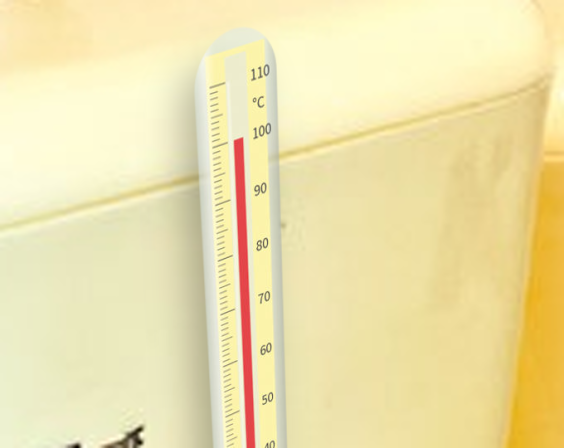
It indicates 100 °C
